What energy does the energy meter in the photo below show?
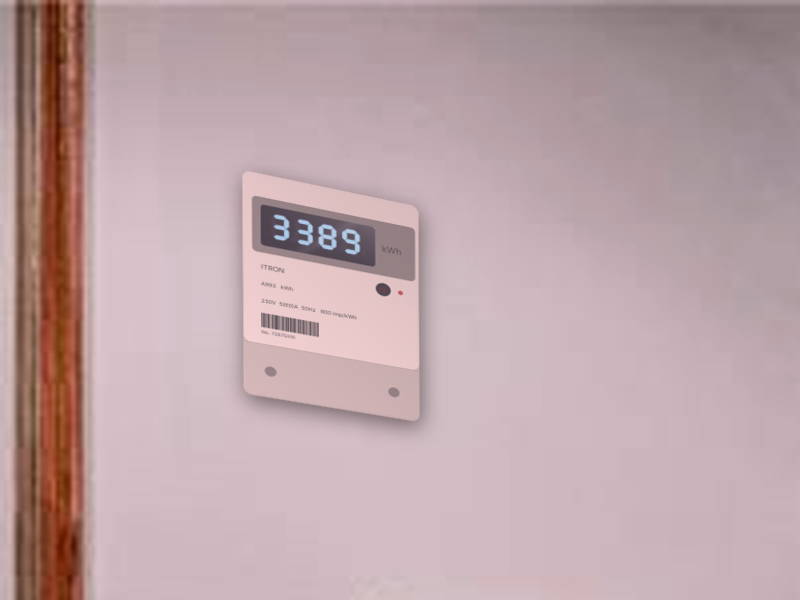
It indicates 3389 kWh
